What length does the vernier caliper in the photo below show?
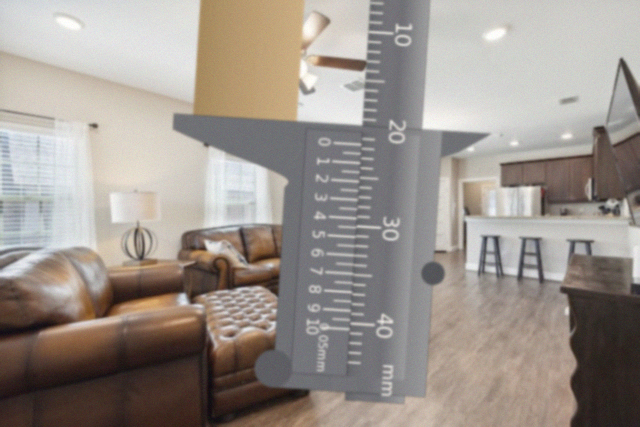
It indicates 21.6 mm
